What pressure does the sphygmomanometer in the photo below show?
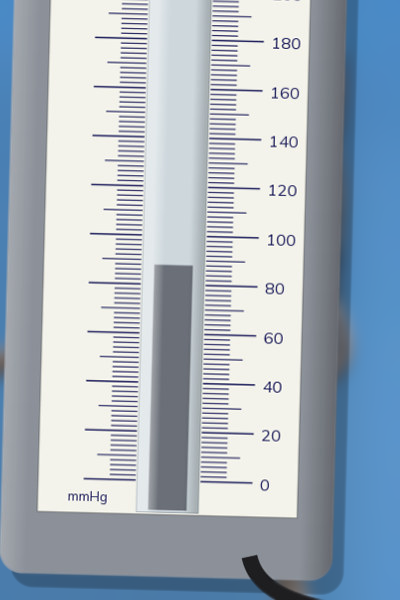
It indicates 88 mmHg
